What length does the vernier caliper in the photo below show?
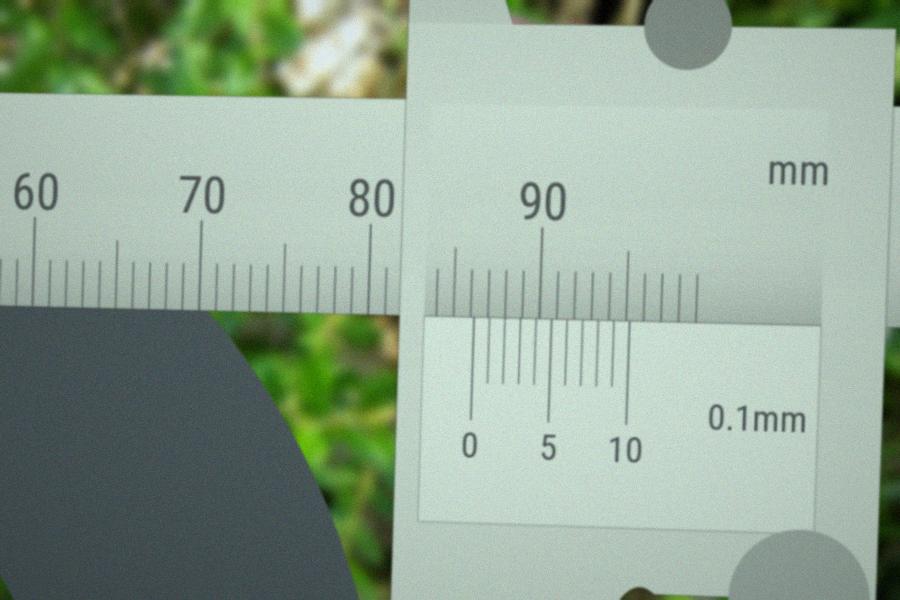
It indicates 86.2 mm
